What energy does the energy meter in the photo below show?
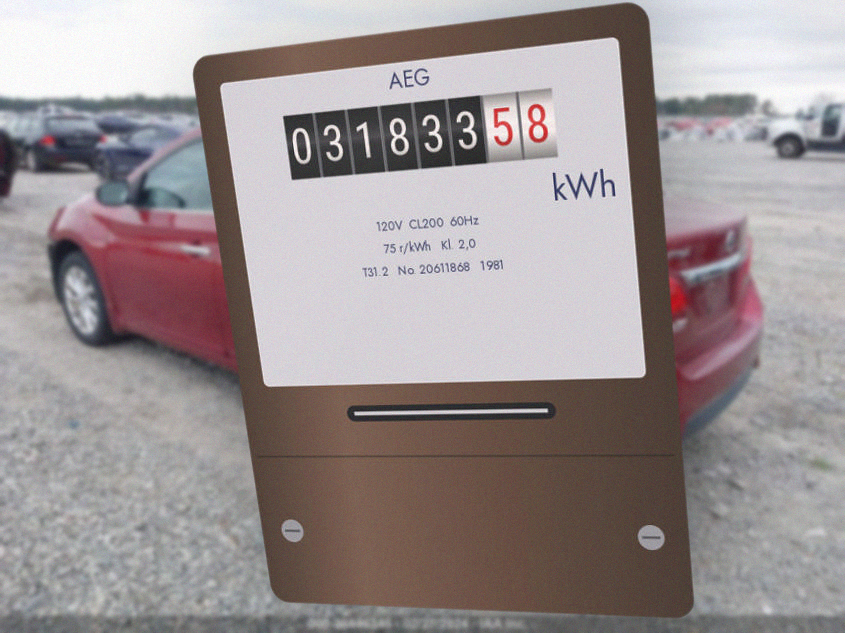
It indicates 31833.58 kWh
